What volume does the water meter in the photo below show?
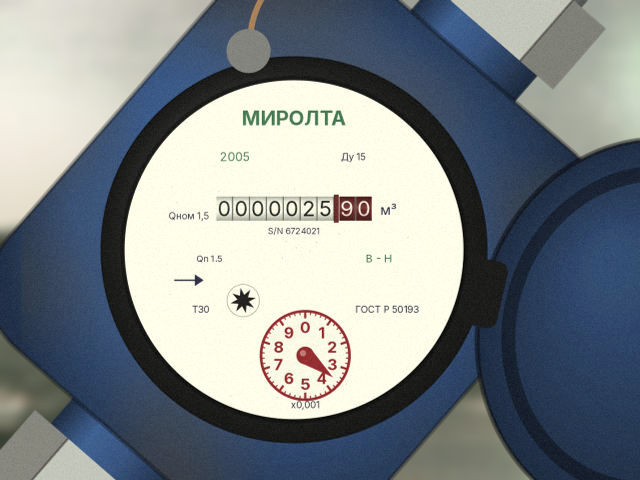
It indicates 25.903 m³
